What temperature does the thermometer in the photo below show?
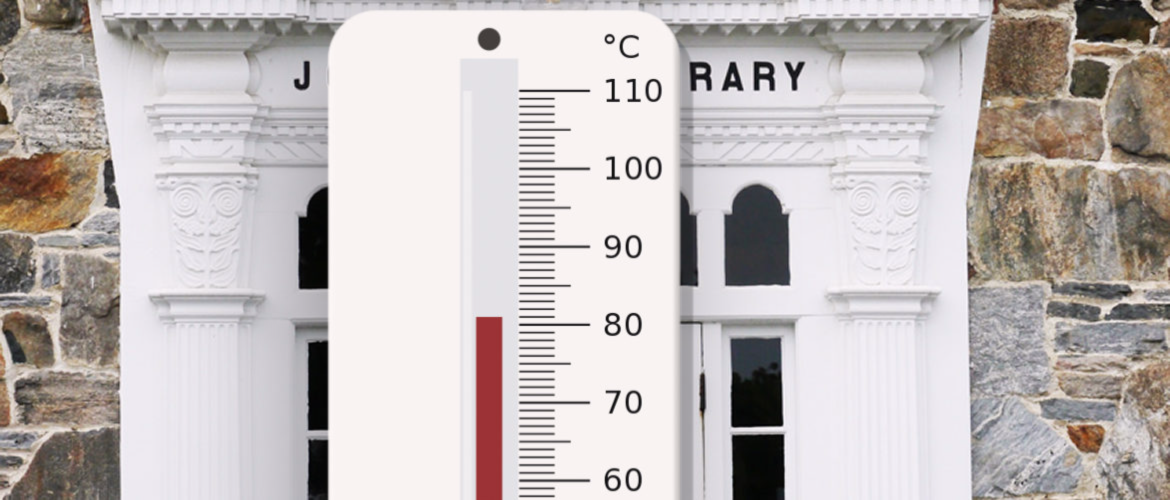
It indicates 81 °C
